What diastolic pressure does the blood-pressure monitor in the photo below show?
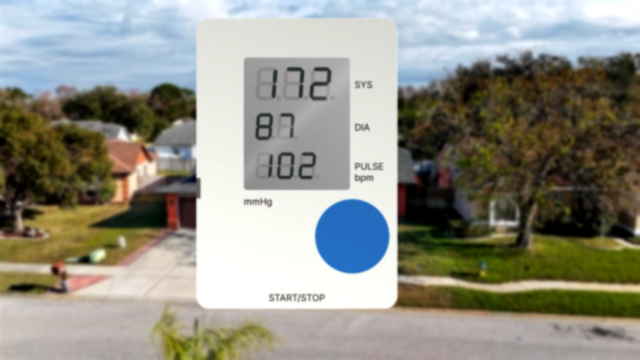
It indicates 87 mmHg
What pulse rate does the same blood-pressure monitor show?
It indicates 102 bpm
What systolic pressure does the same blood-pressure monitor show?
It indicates 172 mmHg
